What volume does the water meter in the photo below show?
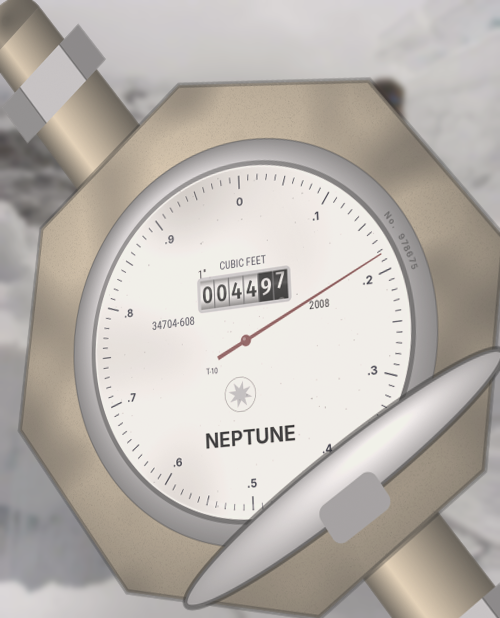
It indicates 4497.18 ft³
